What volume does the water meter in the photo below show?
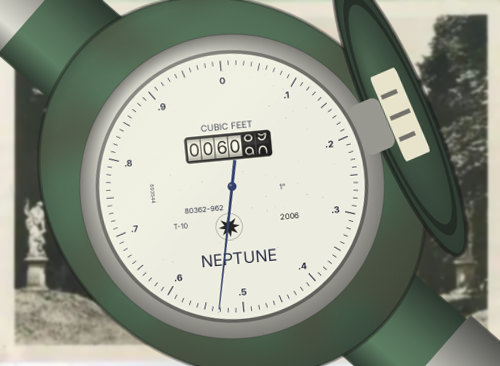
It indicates 6089.53 ft³
